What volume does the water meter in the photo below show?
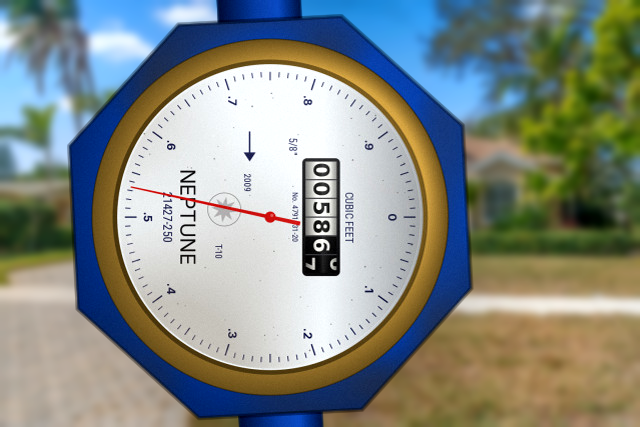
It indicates 5866.53 ft³
